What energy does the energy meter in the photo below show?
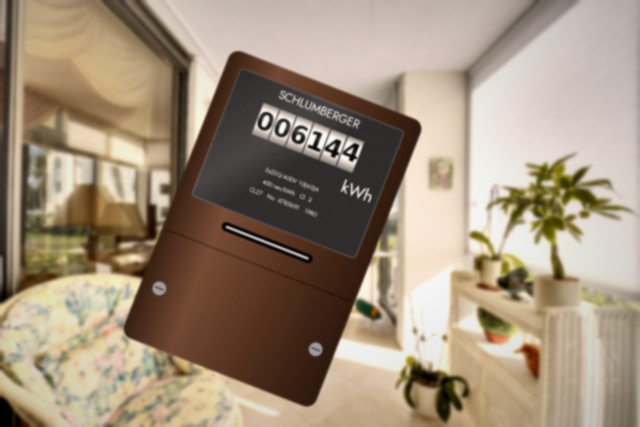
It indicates 6144 kWh
